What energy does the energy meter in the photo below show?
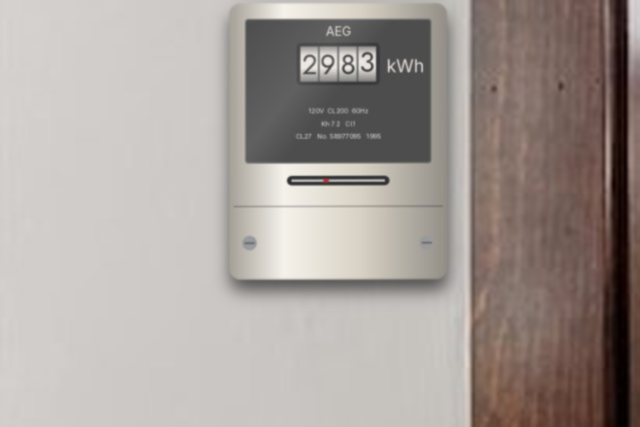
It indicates 2983 kWh
